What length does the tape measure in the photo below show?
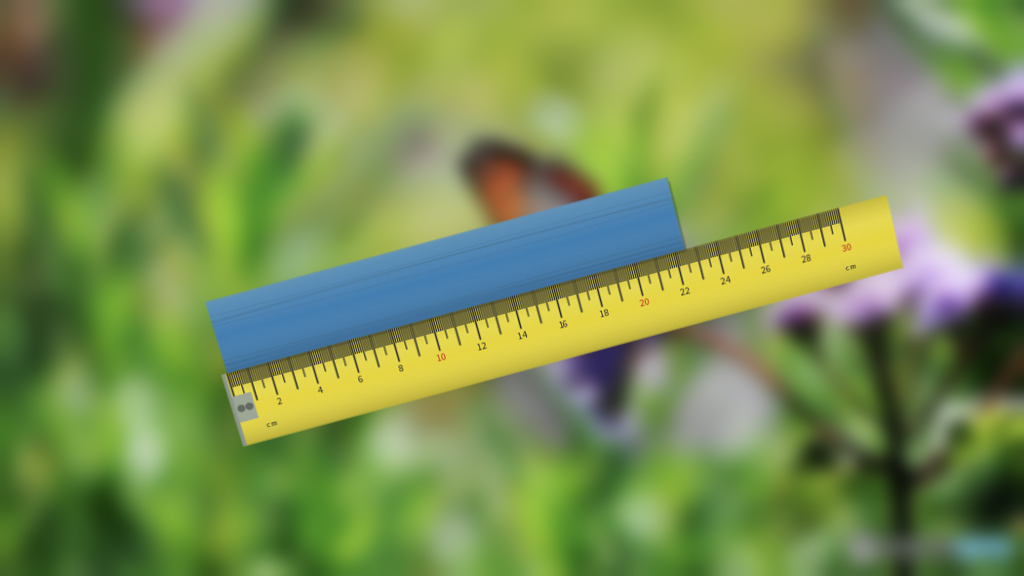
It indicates 22.5 cm
